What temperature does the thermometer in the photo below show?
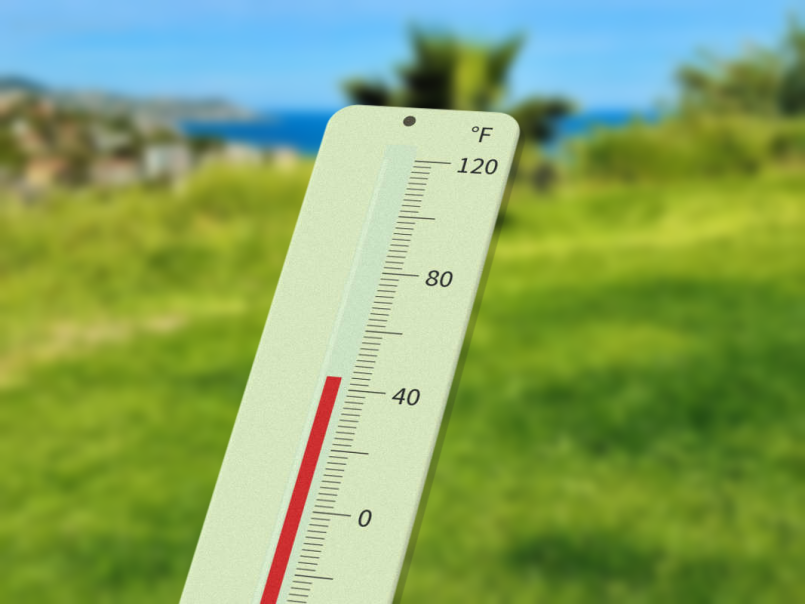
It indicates 44 °F
